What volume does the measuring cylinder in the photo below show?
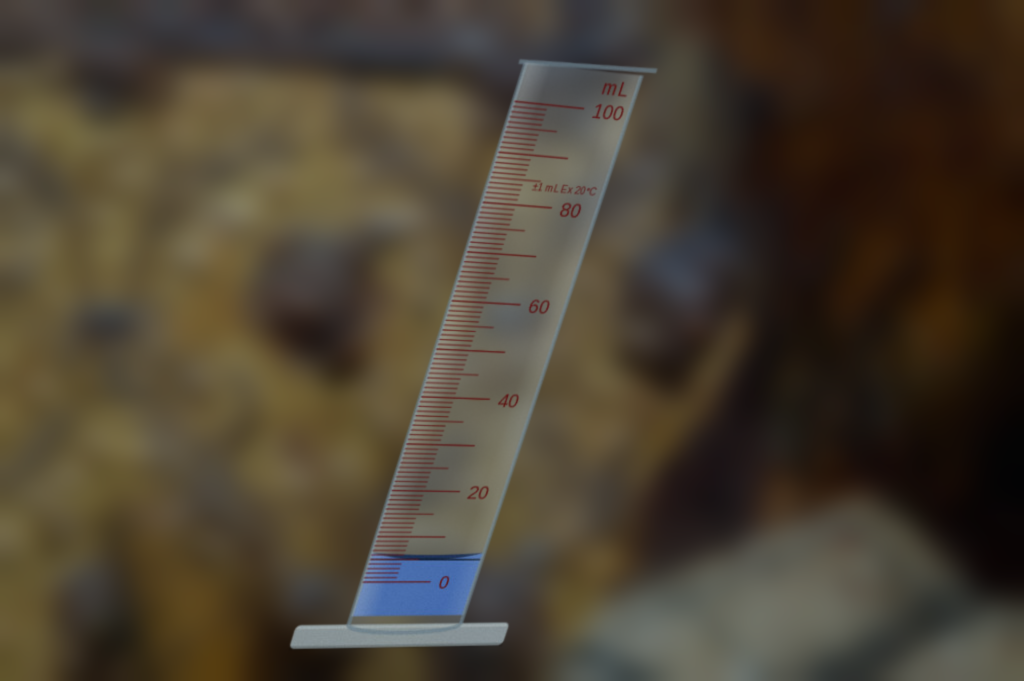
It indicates 5 mL
